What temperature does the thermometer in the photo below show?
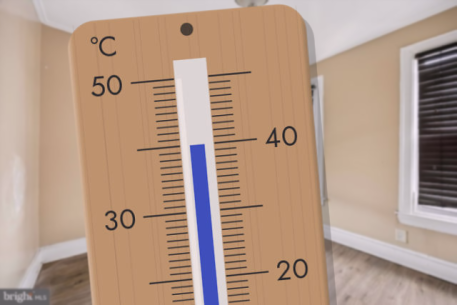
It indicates 40 °C
